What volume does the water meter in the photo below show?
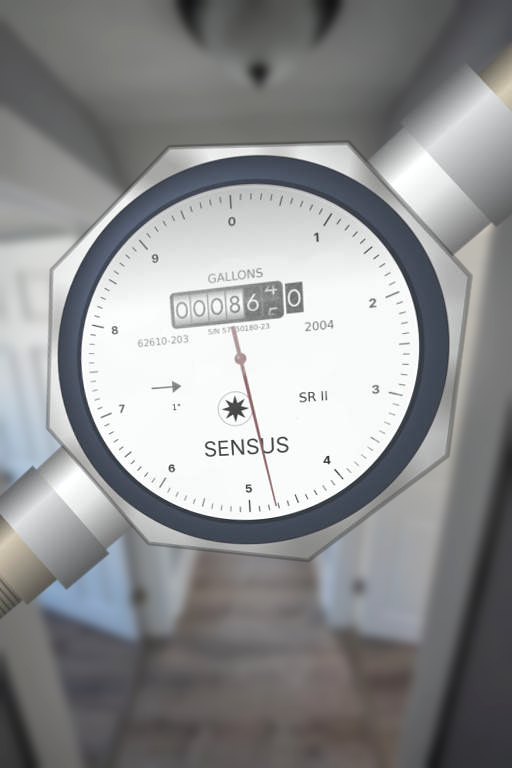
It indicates 8644.7 gal
